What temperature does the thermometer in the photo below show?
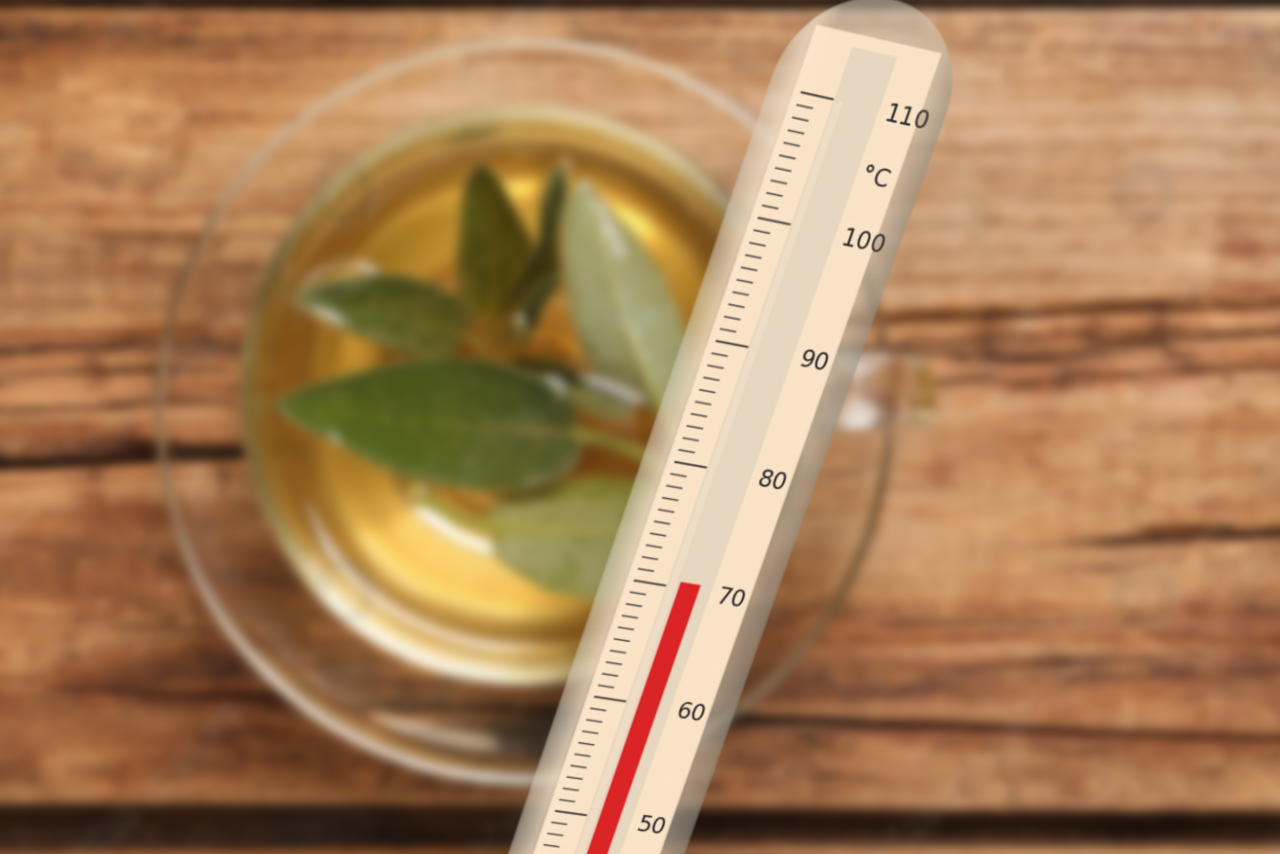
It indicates 70.5 °C
